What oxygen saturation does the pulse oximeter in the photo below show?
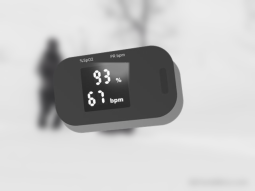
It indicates 93 %
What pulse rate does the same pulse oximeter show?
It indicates 67 bpm
